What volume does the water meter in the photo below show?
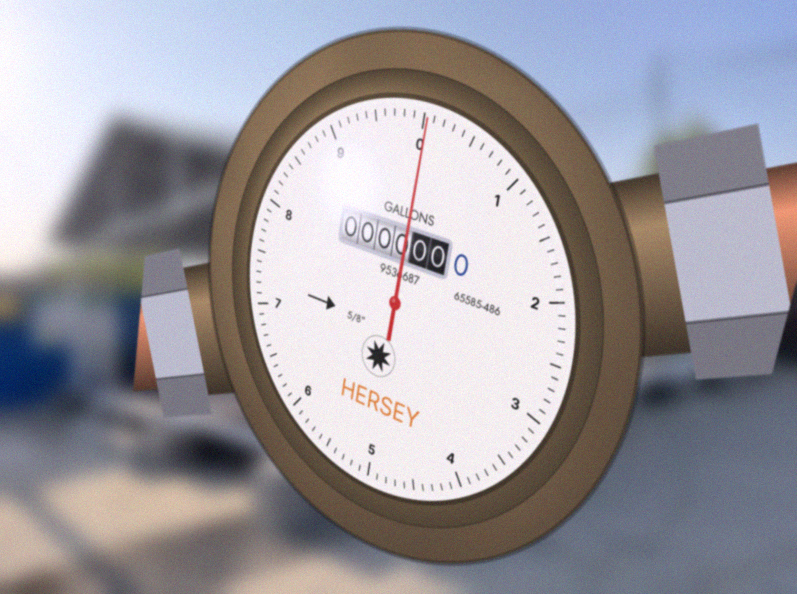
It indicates 0.0 gal
